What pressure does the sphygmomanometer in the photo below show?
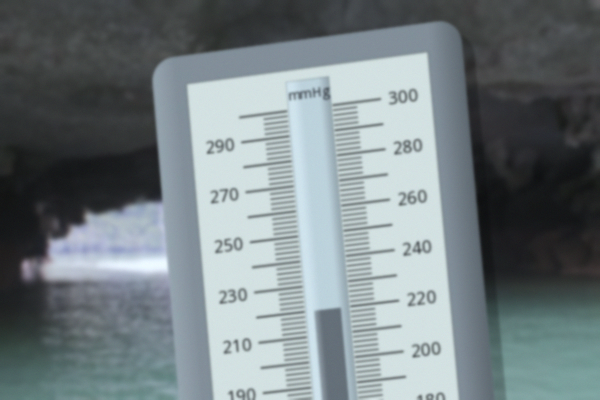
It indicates 220 mmHg
